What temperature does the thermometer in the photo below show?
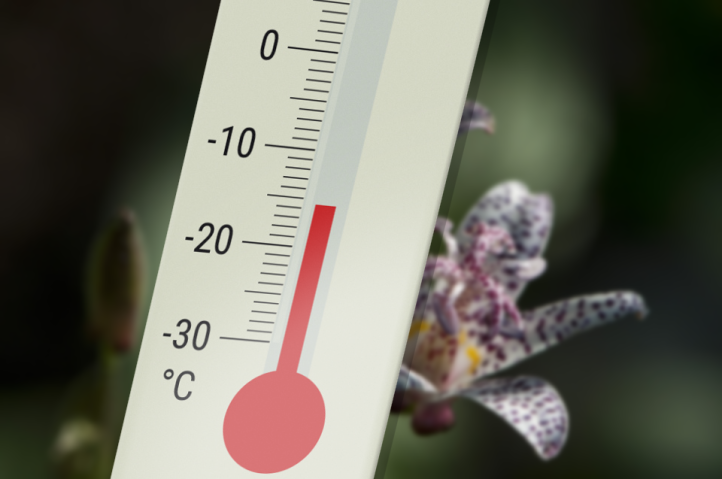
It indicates -15.5 °C
